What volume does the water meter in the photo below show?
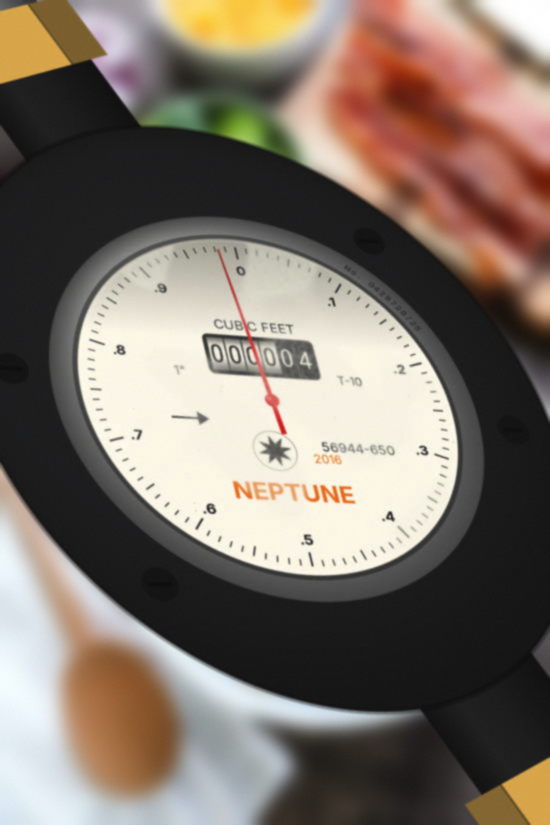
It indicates 3.98 ft³
